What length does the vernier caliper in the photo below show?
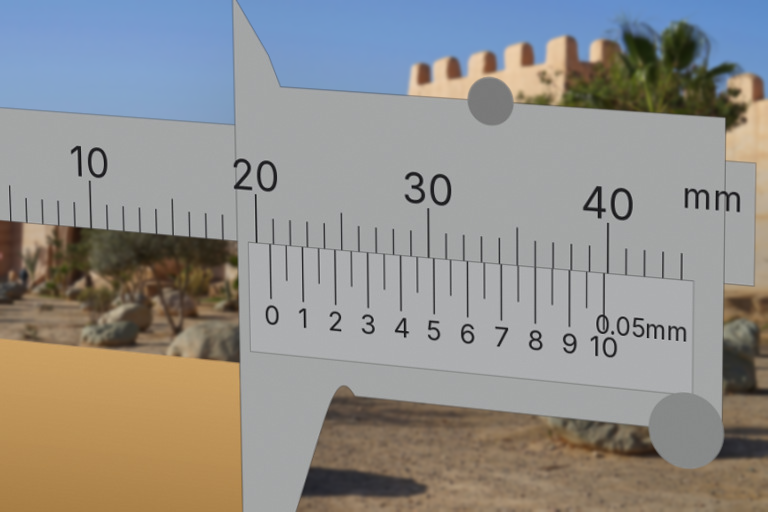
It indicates 20.8 mm
